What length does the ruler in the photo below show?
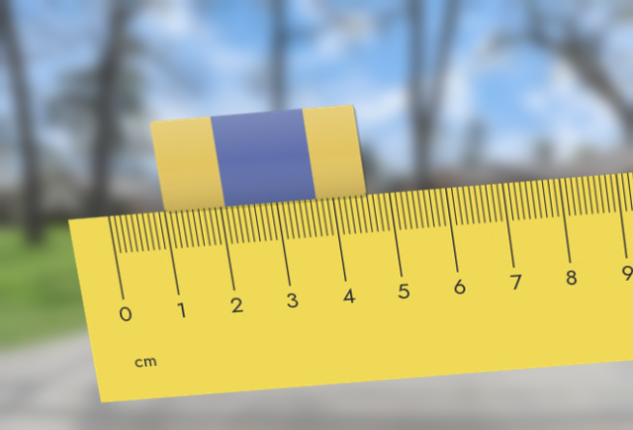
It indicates 3.6 cm
